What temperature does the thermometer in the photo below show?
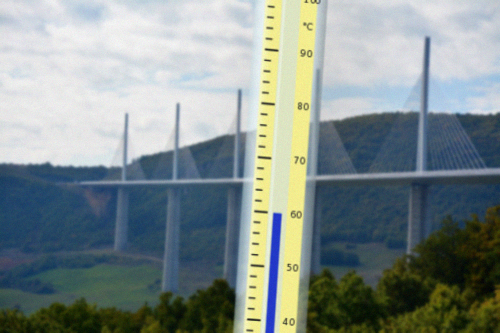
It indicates 60 °C
